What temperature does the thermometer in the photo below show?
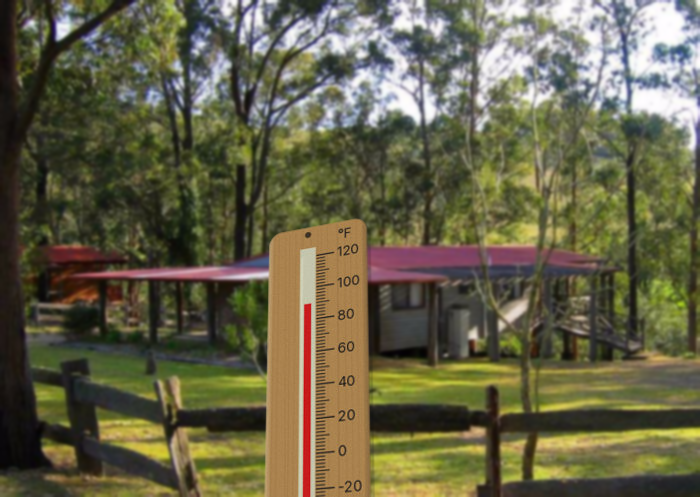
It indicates 90 °F
